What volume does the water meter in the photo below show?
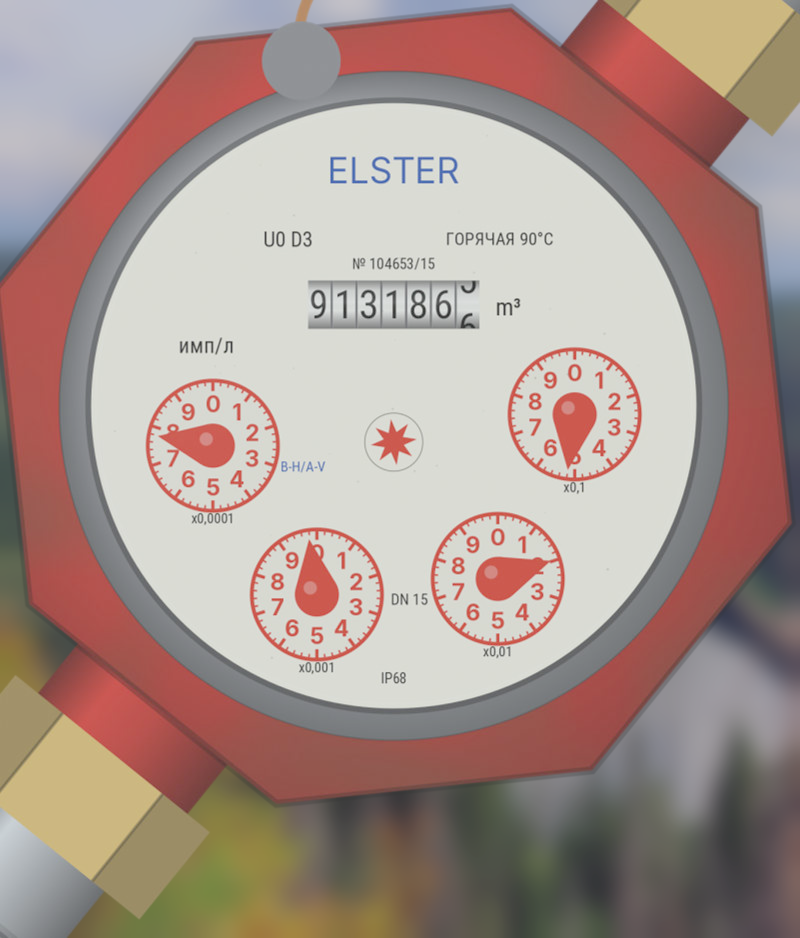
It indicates 9131865.5197 m³
